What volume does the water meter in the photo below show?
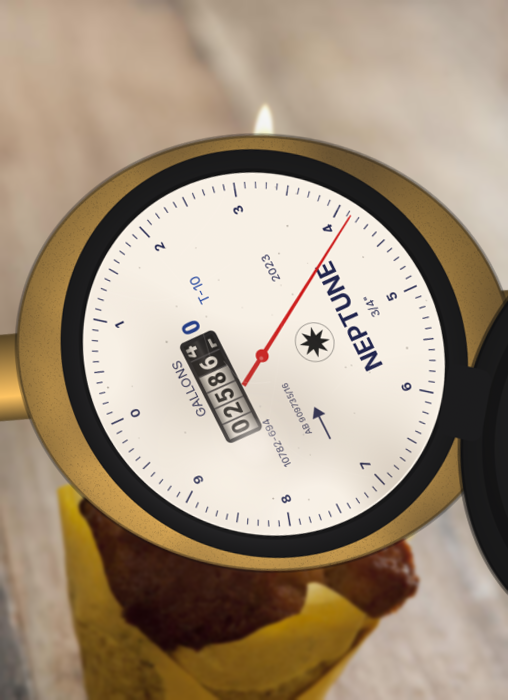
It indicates 258644.1 gal
